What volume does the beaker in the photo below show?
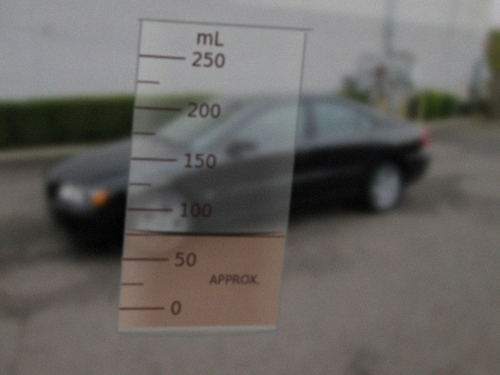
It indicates 75 mL
